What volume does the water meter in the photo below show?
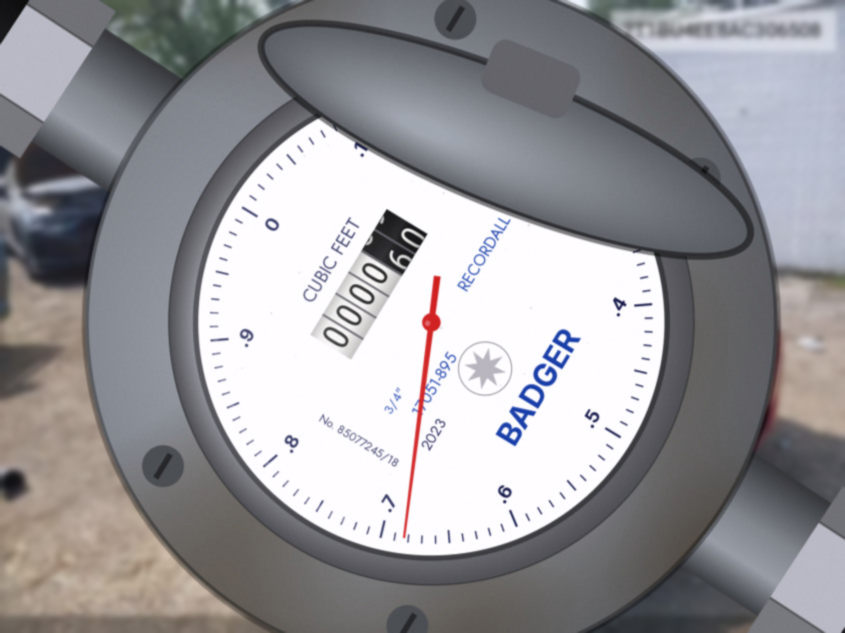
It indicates 59.68 ft³
